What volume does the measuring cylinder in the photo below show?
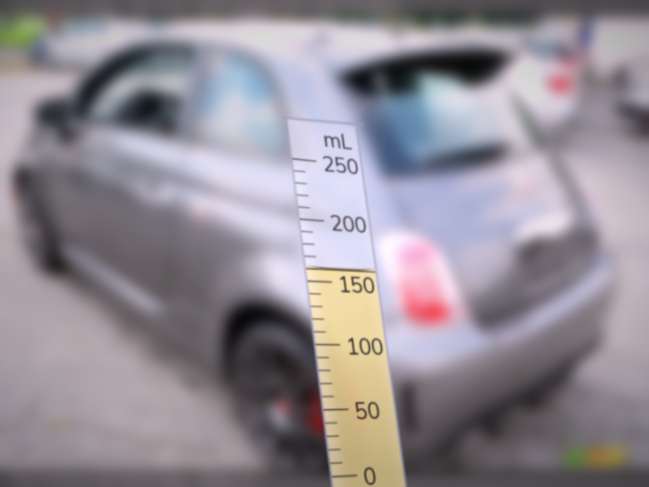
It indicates 160 mL
